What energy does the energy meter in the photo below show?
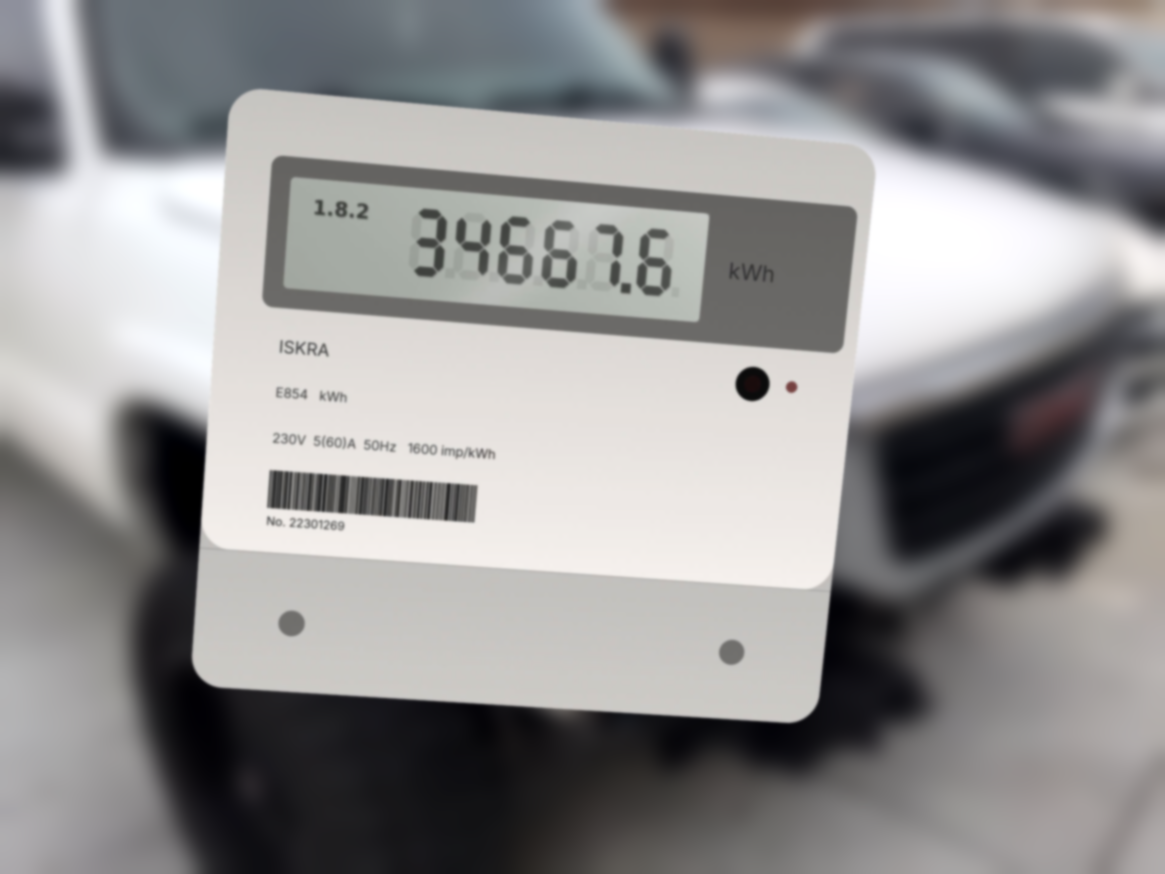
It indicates 34667.6 kWh
